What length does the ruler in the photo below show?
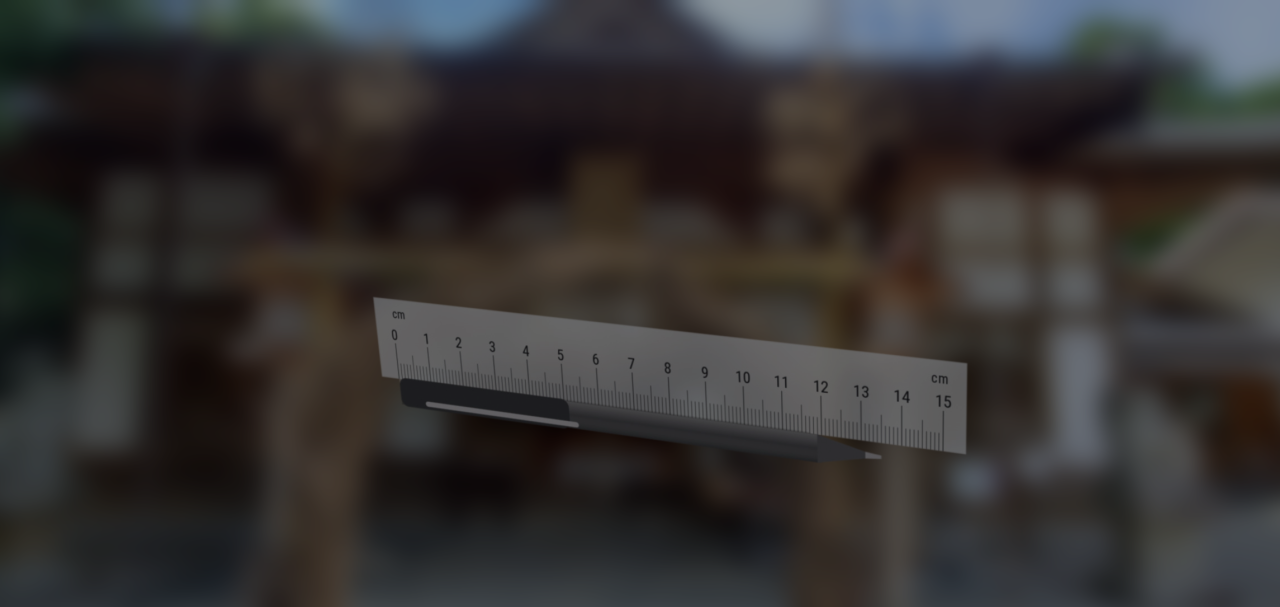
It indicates 13.5 cm
